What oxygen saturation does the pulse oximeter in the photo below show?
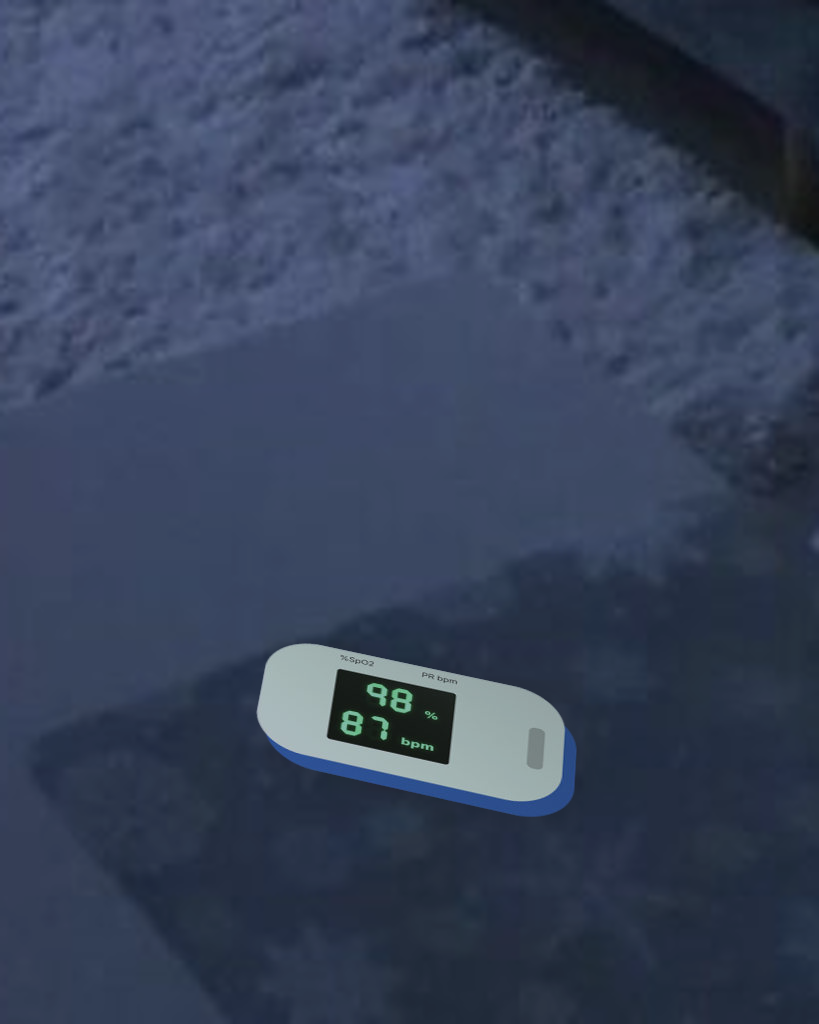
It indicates 98 %
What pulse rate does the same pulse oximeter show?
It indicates 87 bpm
